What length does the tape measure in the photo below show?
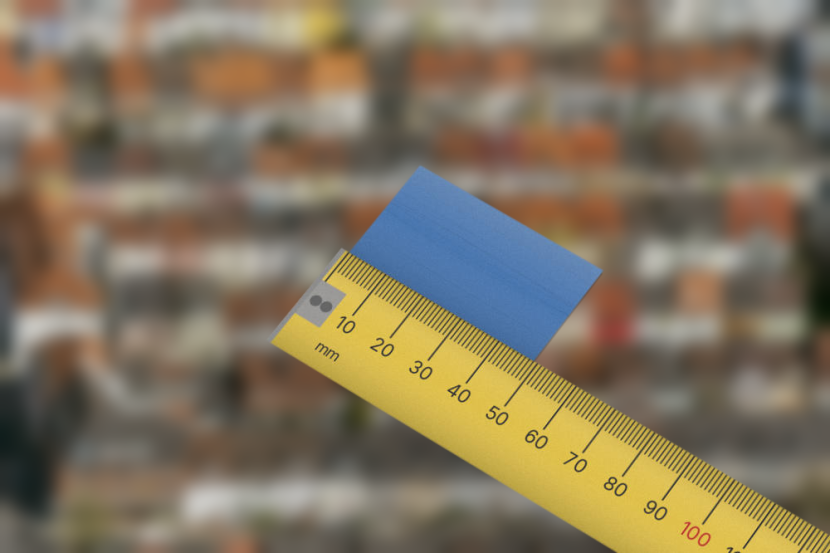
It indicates 49 mm
